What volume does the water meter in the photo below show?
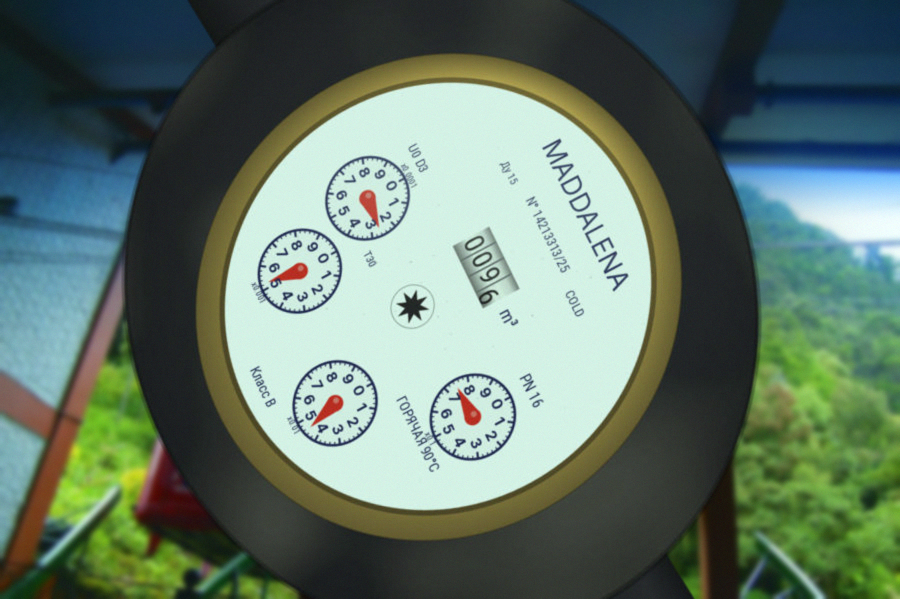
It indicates 95.7452 m³
